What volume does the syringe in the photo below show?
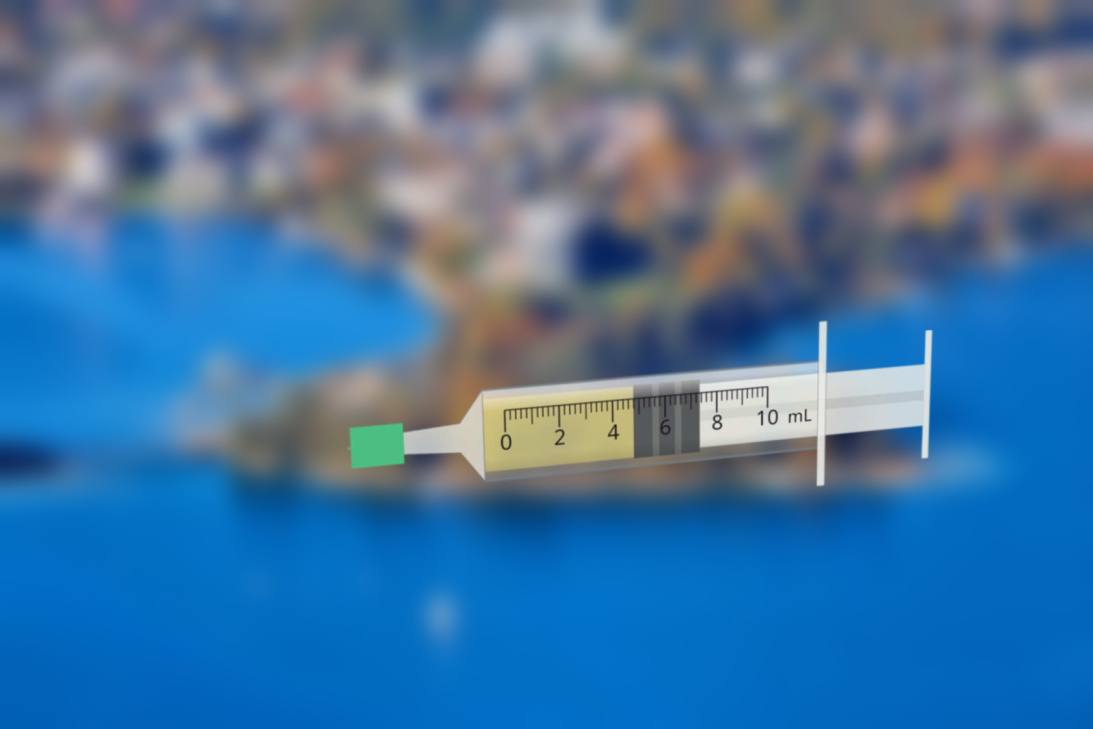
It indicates 4.8 mL
